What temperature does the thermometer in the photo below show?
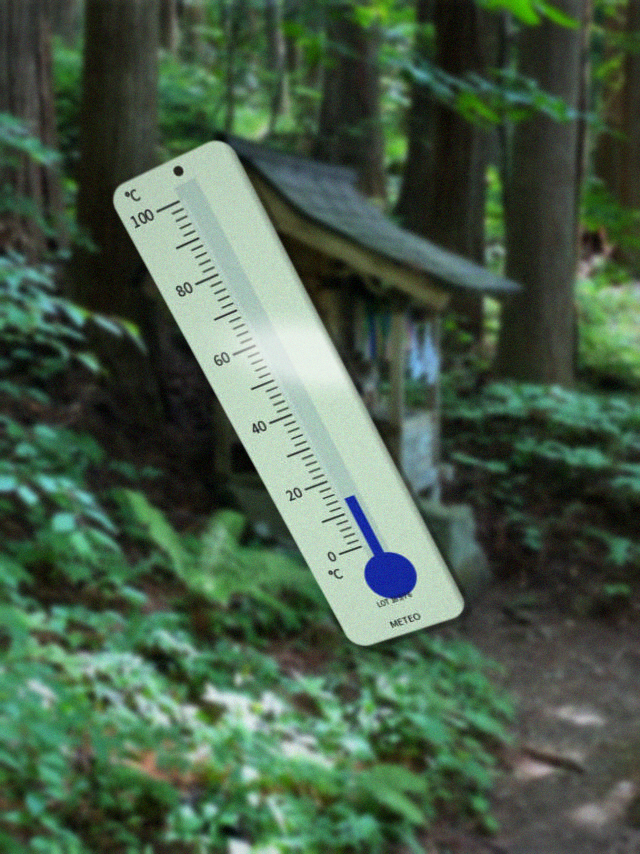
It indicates 14 °C
